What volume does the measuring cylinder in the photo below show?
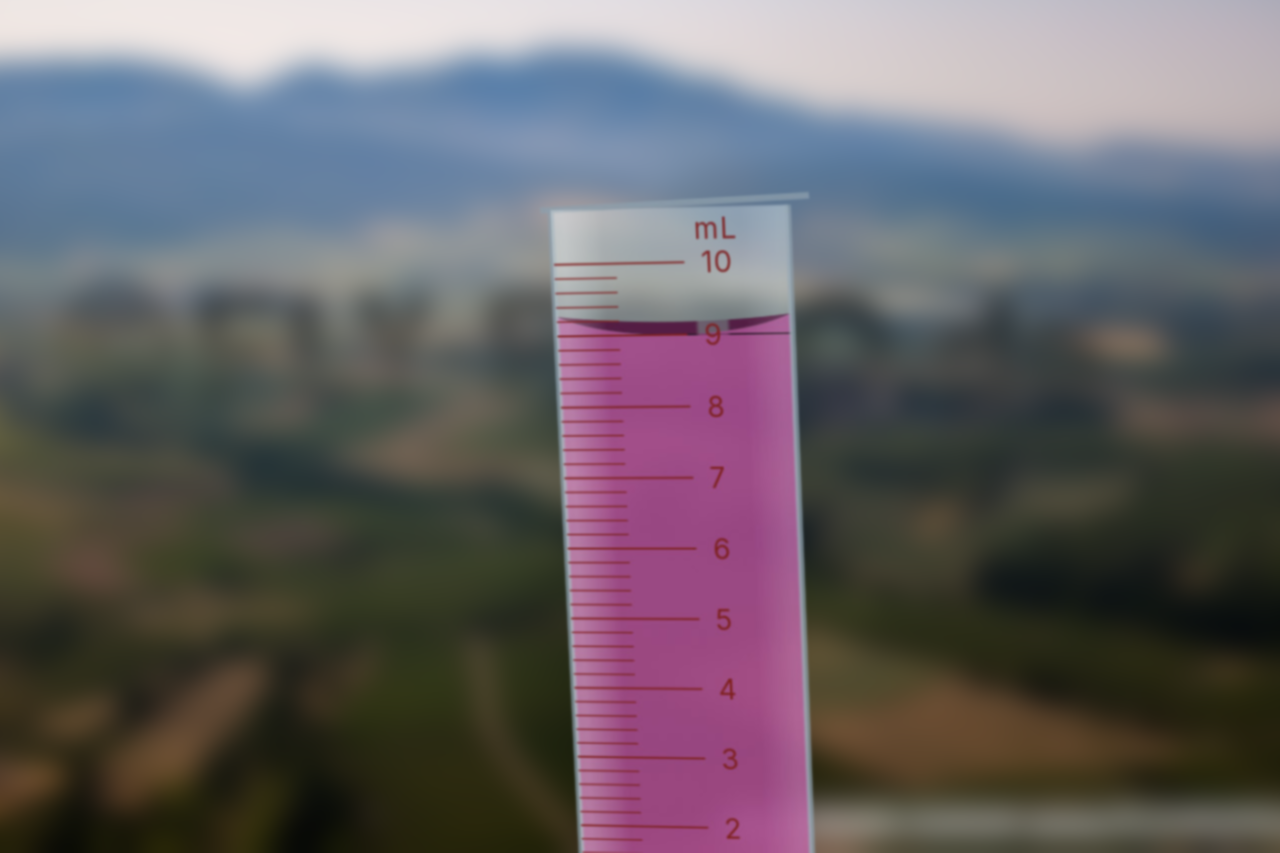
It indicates 9 mL
